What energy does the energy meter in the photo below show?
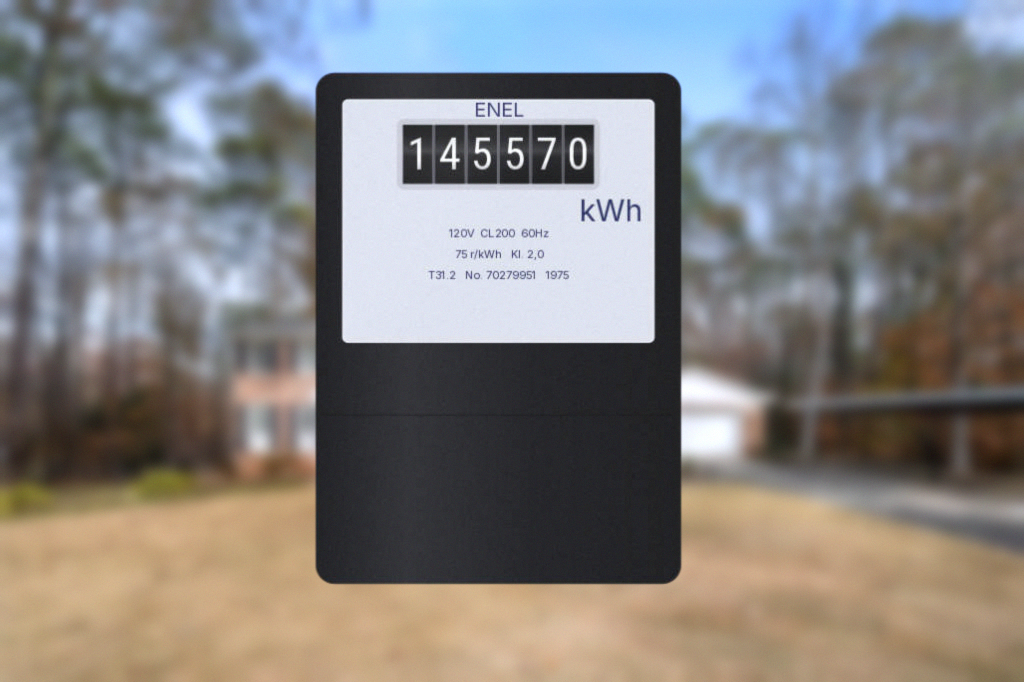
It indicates 145570 kWh
